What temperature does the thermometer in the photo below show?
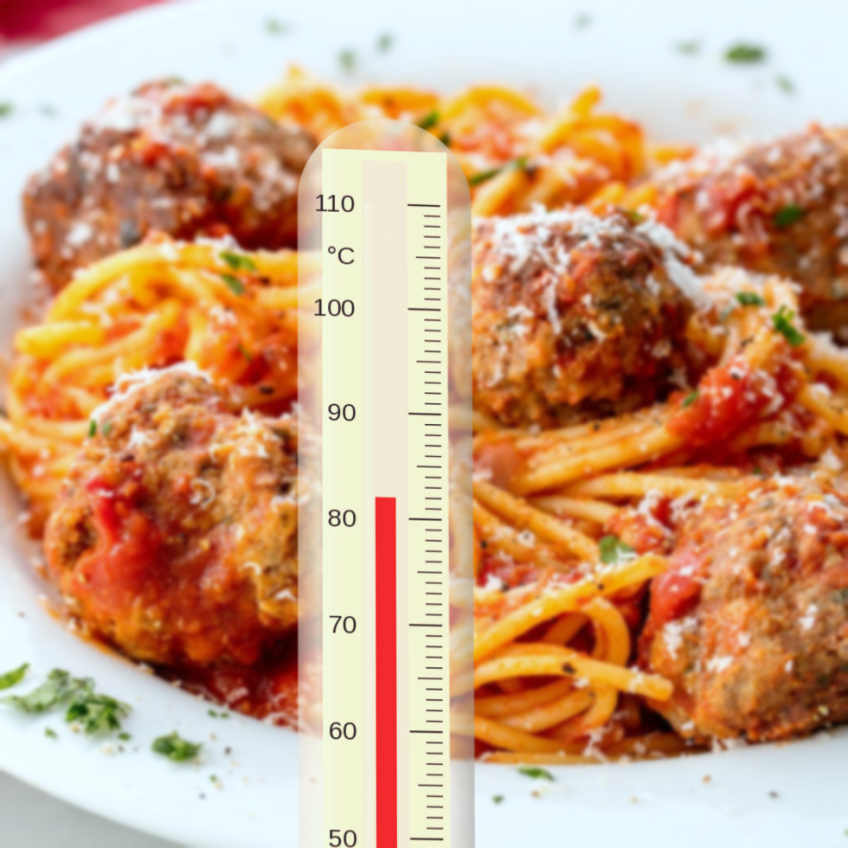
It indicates 82 °C
